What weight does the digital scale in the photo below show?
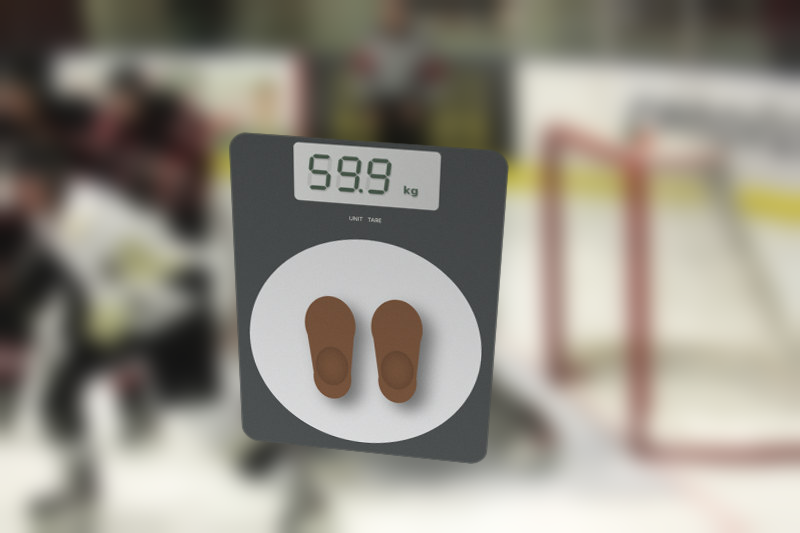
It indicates 59.9 kg
